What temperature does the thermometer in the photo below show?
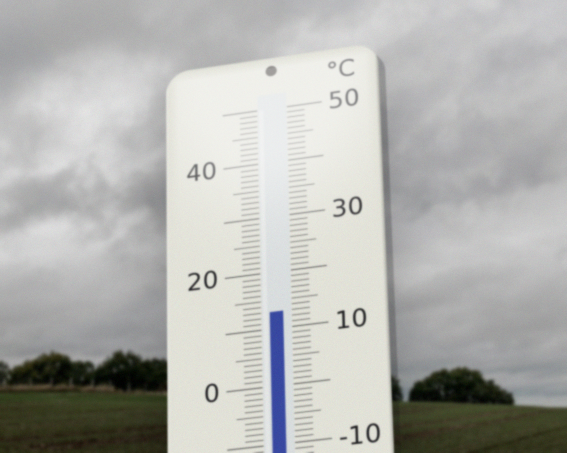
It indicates 13 °C
